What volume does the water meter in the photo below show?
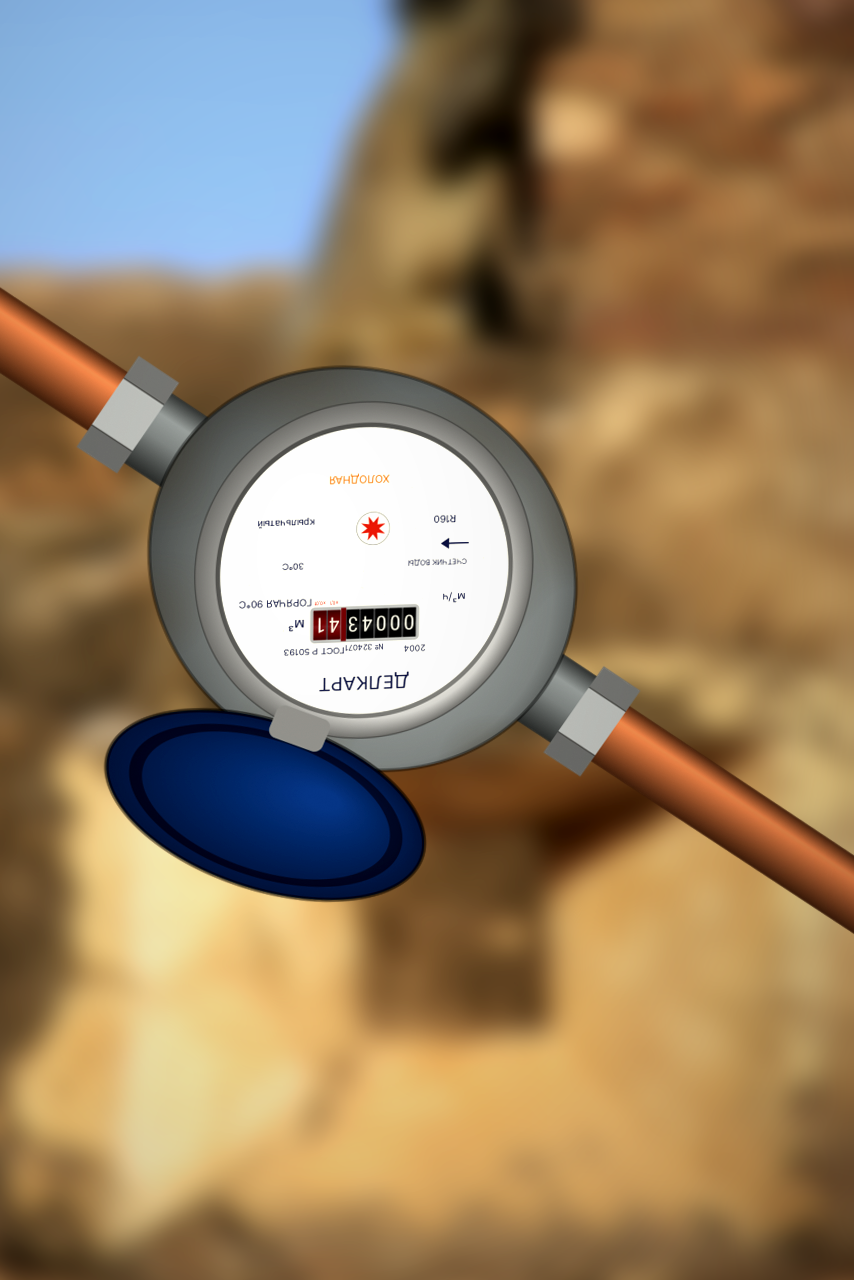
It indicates 43.41 m³
